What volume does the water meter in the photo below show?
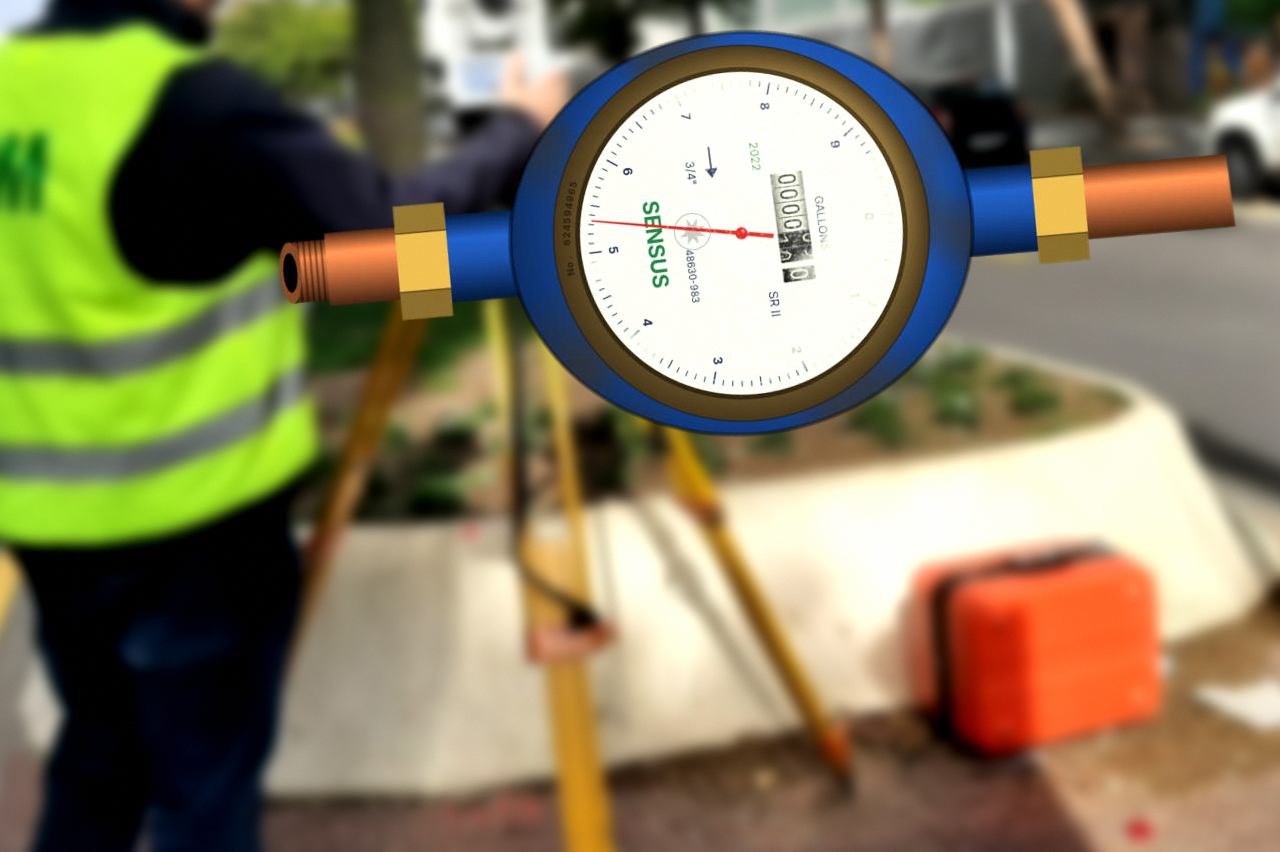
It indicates 95.3 gal
